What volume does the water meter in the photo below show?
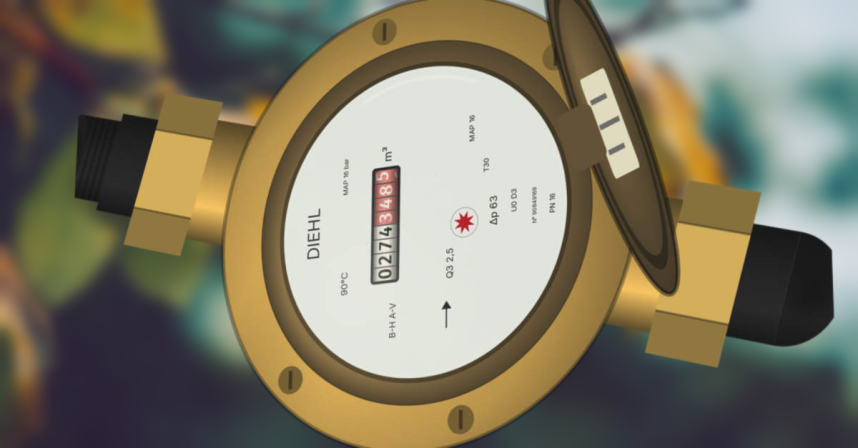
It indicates 274.3485 m³
